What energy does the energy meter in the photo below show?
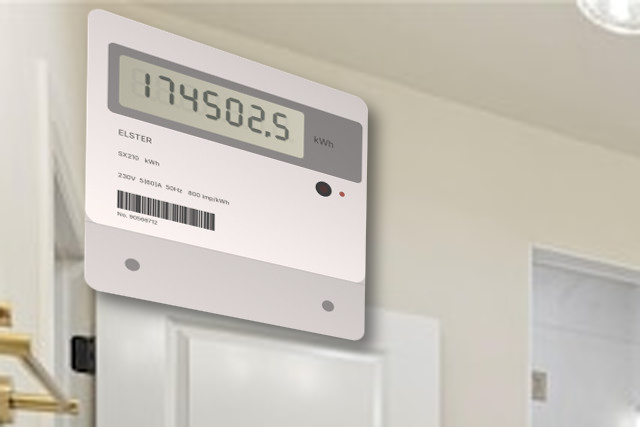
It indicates 174502.5 kWh
